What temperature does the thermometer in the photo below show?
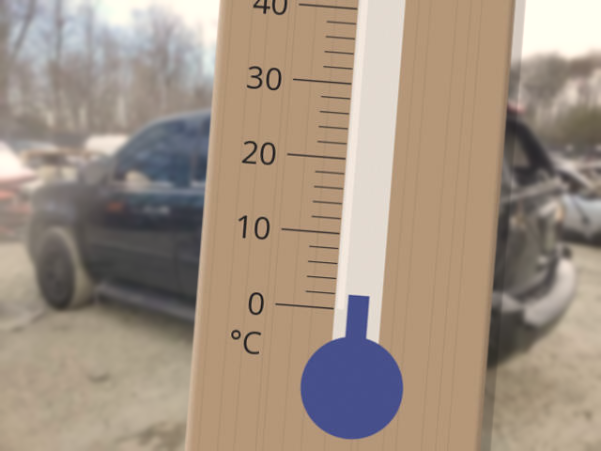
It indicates 2 °C
